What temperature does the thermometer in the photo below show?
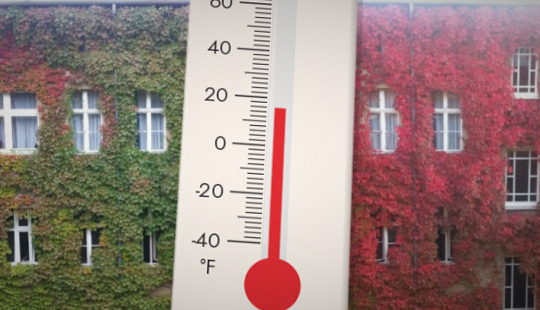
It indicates 16 °F
